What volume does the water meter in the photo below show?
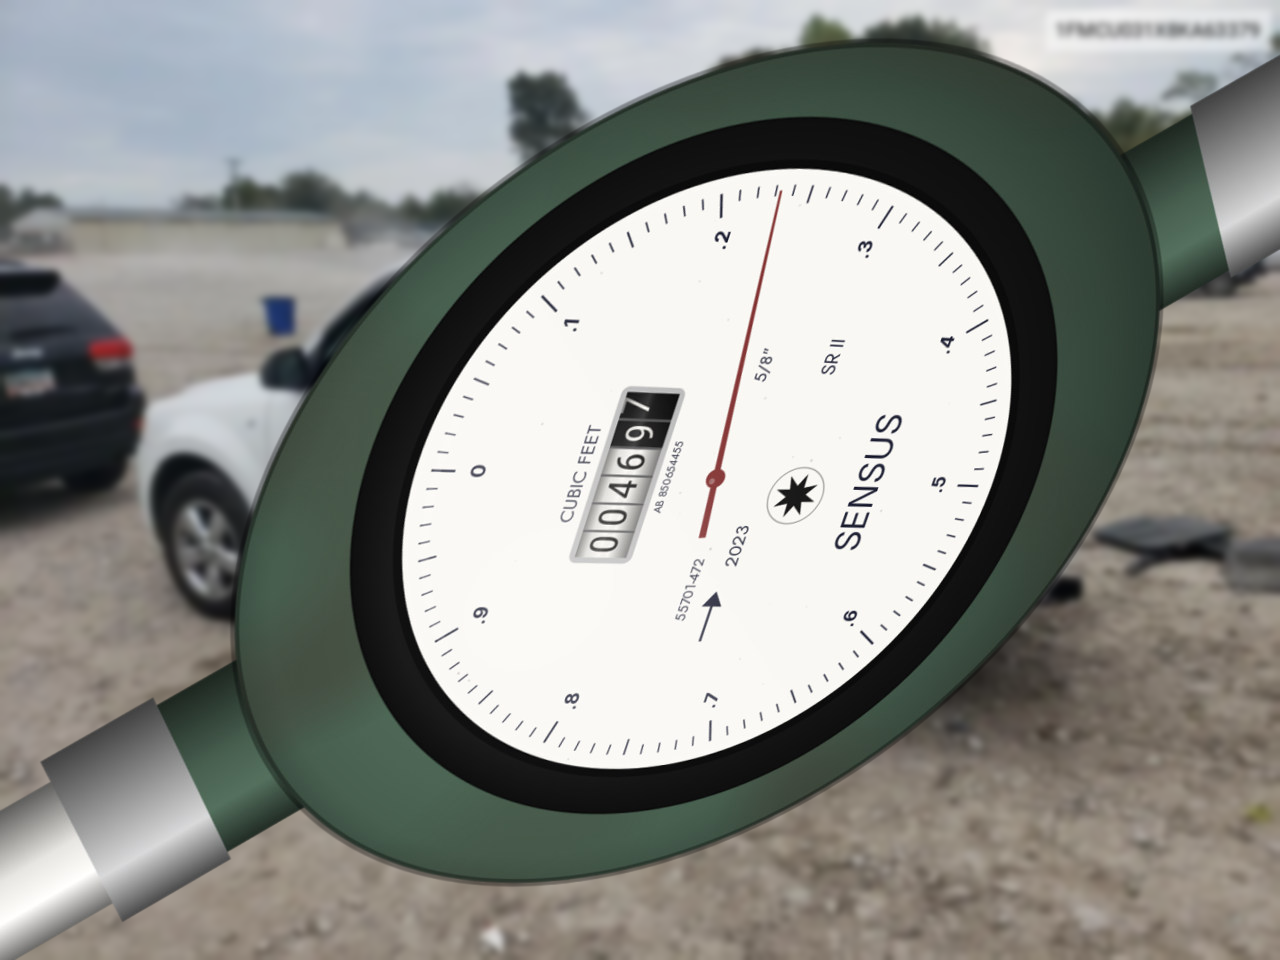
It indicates 4697.23 ft³
